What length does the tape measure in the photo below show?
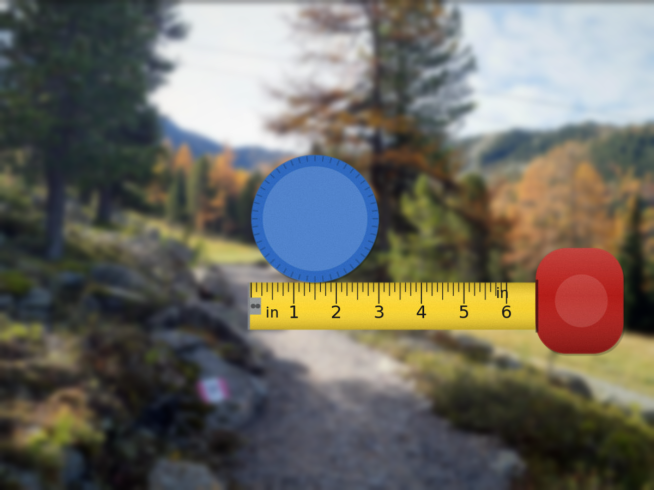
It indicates 3 in
